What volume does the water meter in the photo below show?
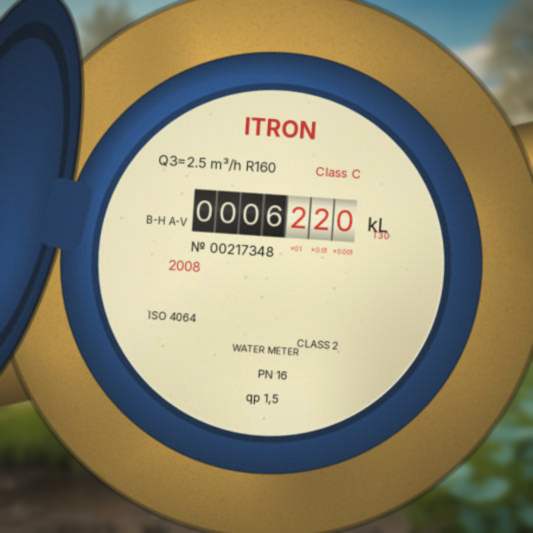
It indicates 6.220 kL
